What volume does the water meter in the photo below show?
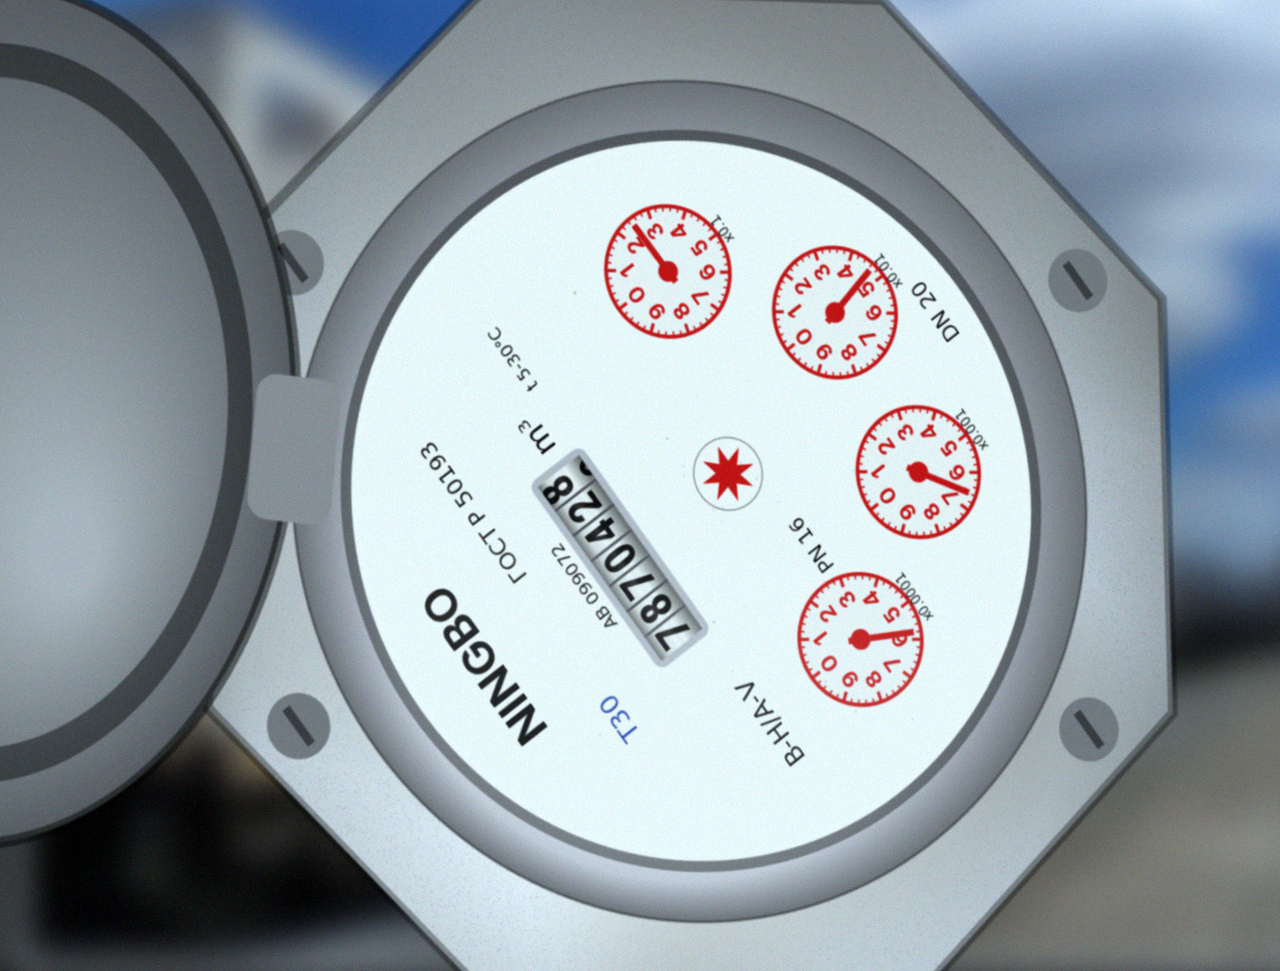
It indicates 7870428.2465 m³
